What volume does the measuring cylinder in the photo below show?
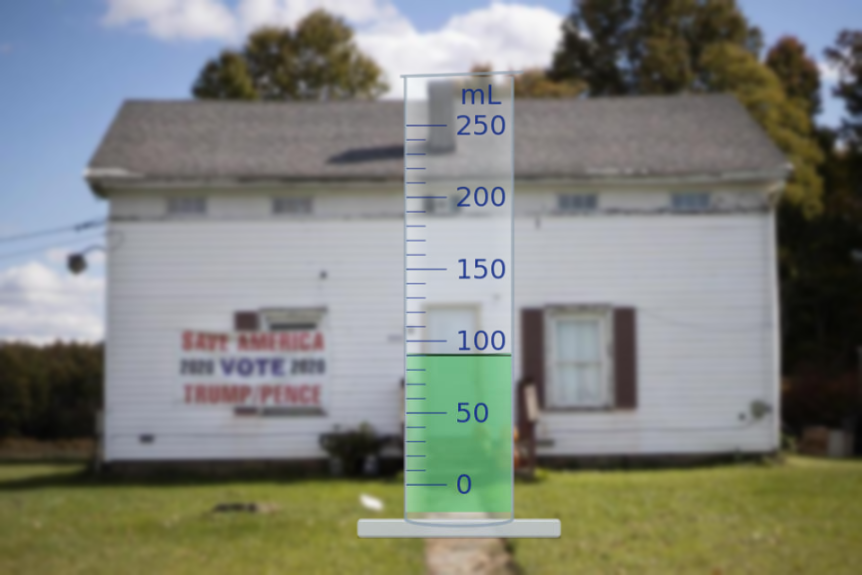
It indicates 90 mL
